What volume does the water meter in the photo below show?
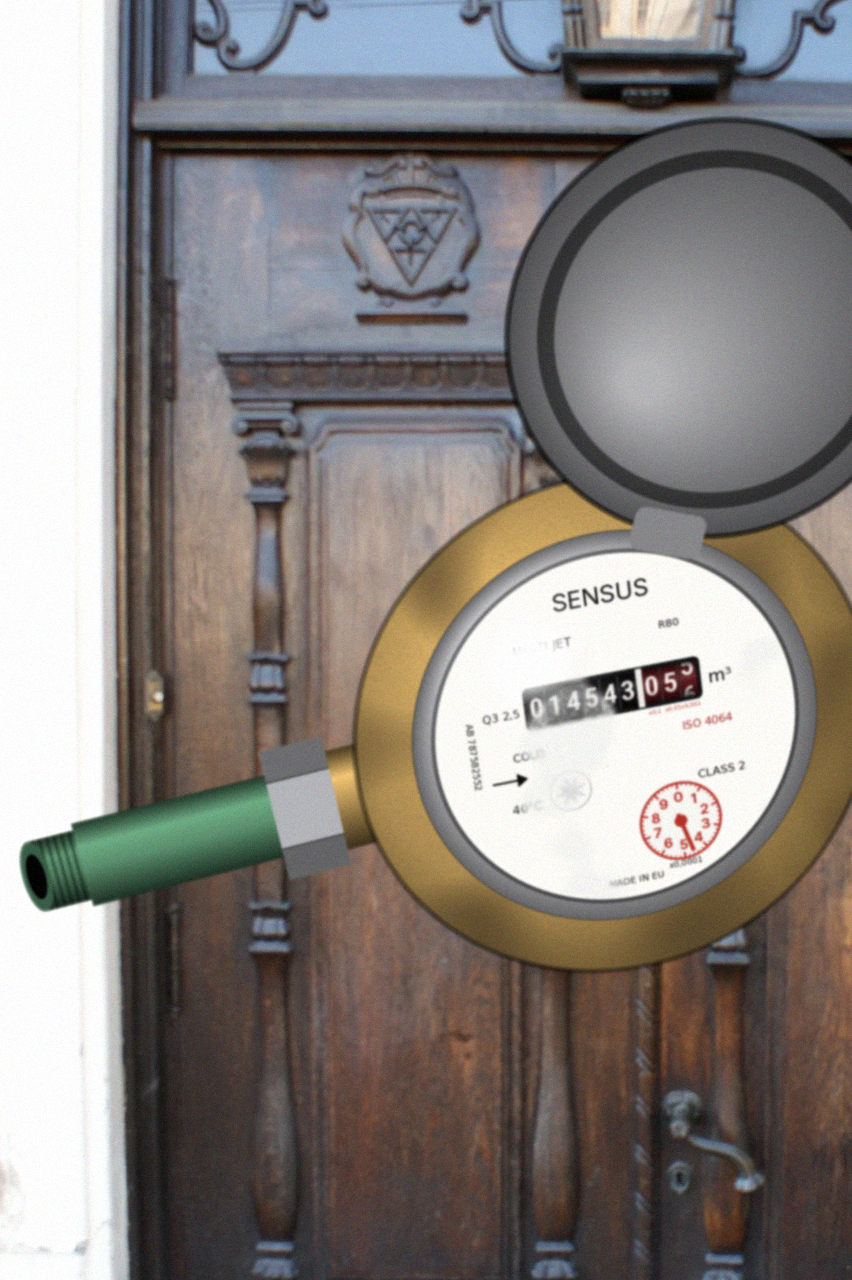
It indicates 14543.0554 m³
